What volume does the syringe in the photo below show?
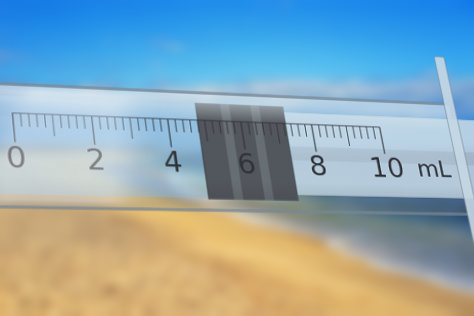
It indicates 4.8 mL
